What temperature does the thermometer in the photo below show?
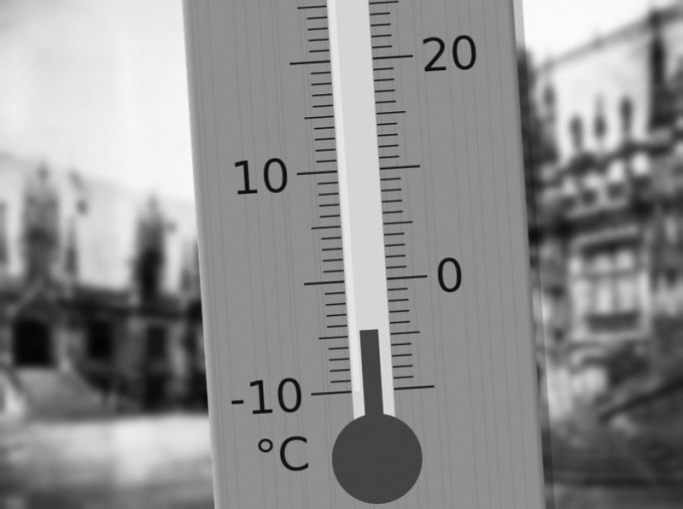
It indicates -4.5 °C
